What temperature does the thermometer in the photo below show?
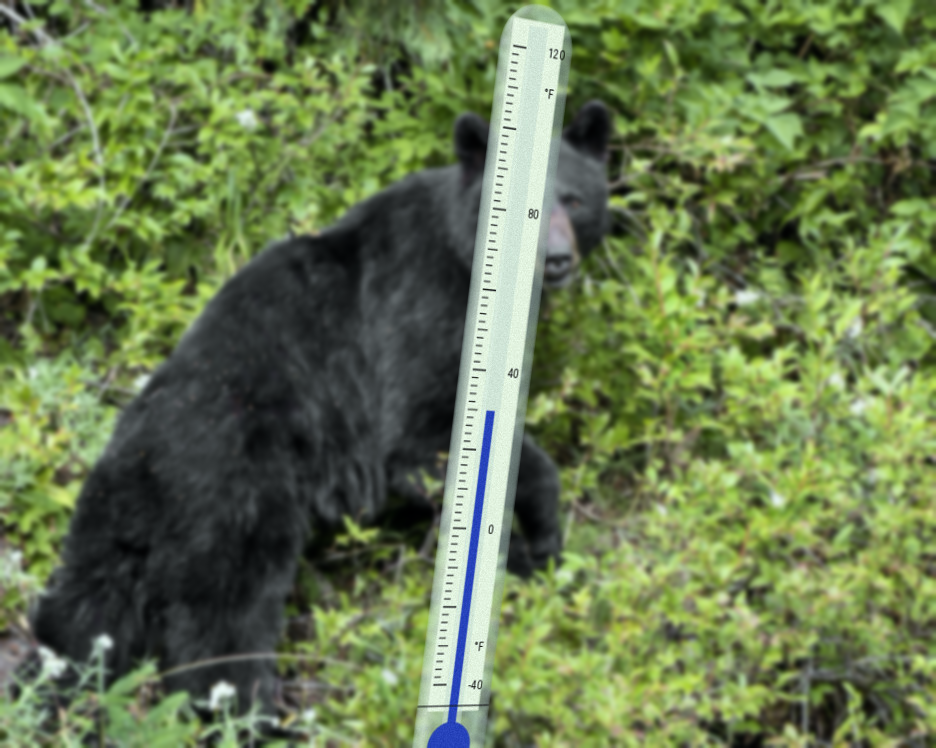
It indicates 30 °F
